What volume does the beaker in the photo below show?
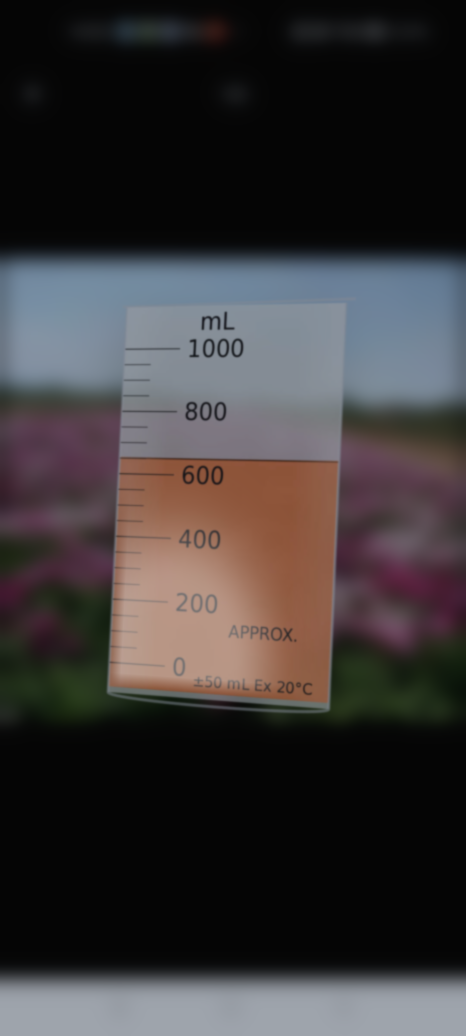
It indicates 650 mL
